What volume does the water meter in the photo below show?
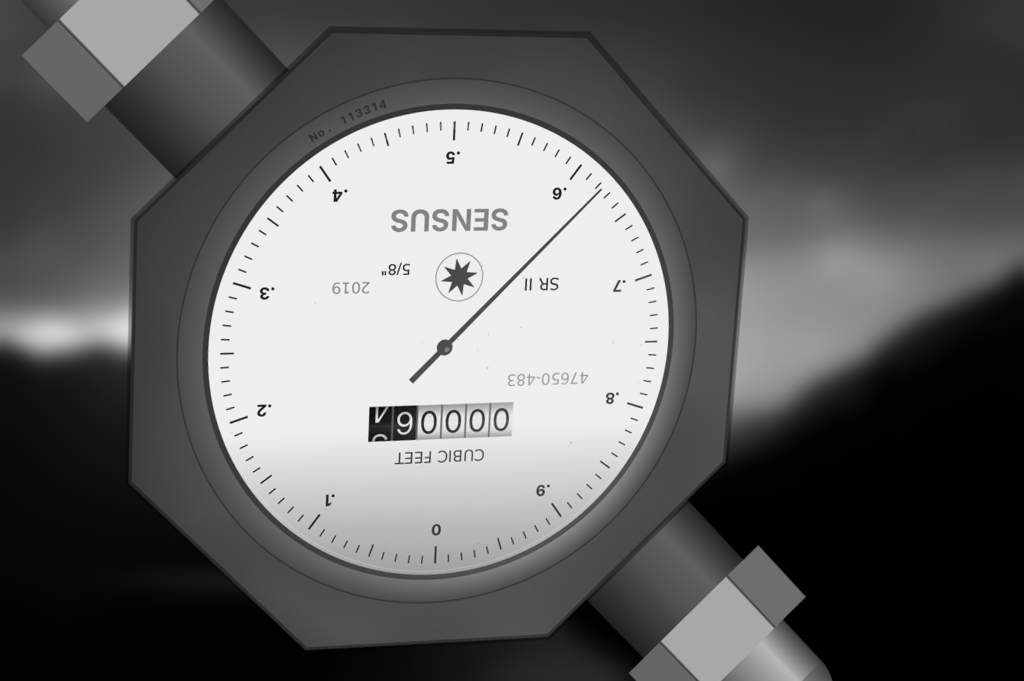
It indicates 63.62 ft³
